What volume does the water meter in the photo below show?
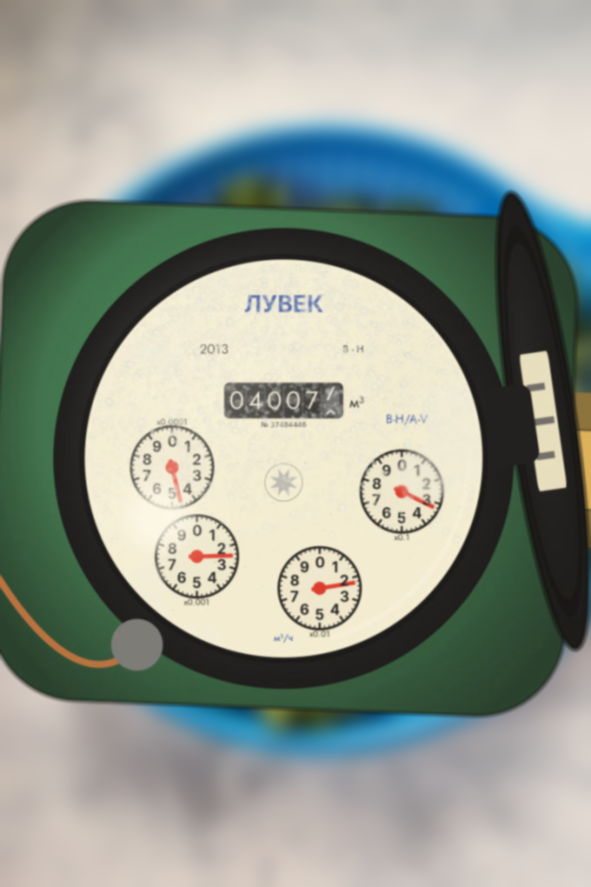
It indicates 40077.3224 m³
